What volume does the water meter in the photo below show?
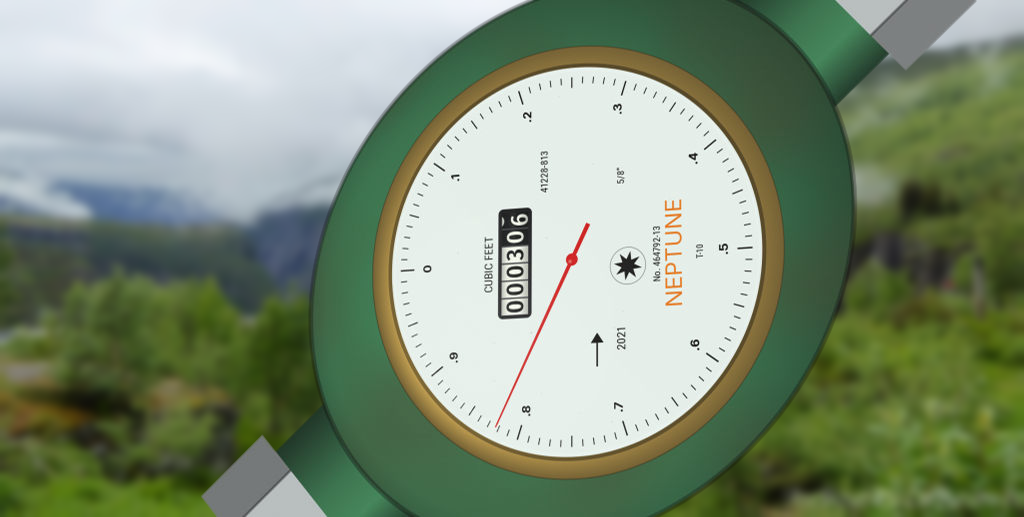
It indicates 305.82 ft³
